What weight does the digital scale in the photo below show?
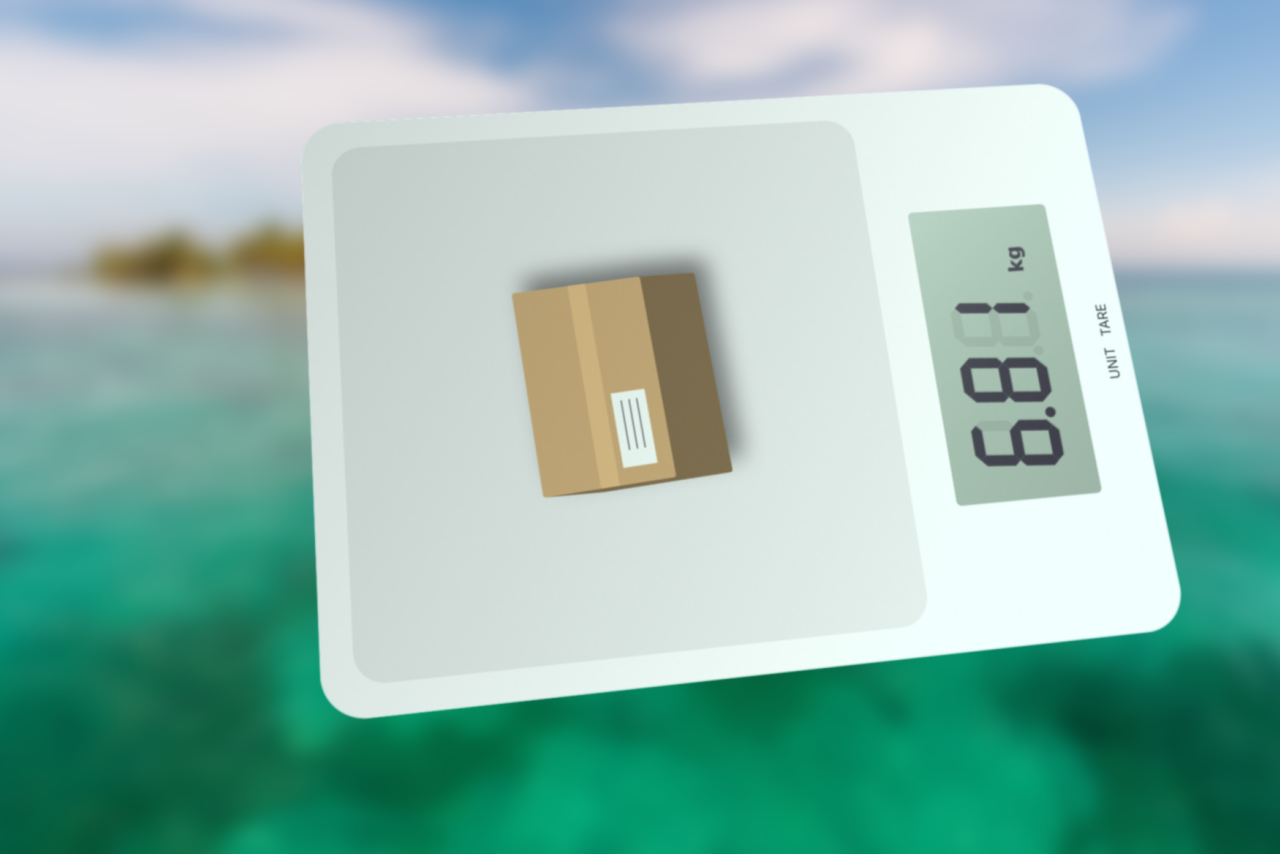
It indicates 6.81 kg
